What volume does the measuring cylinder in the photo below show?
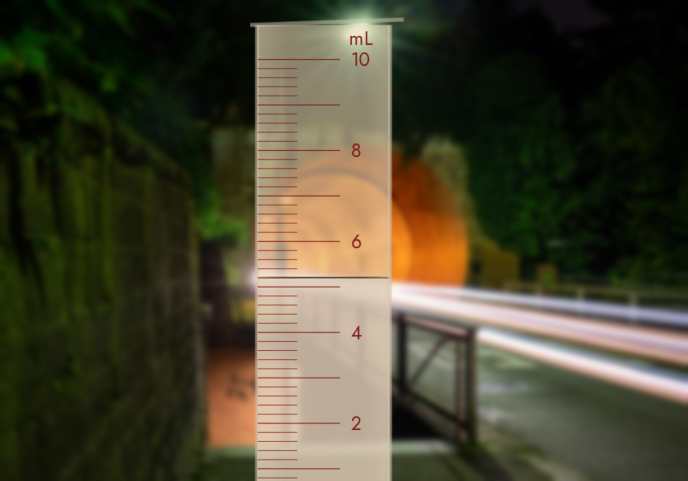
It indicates 5.2 mL
